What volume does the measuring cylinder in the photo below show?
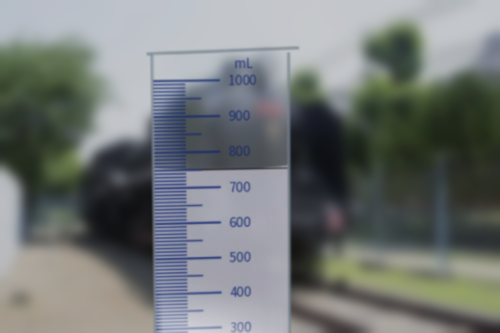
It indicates 750 mL
